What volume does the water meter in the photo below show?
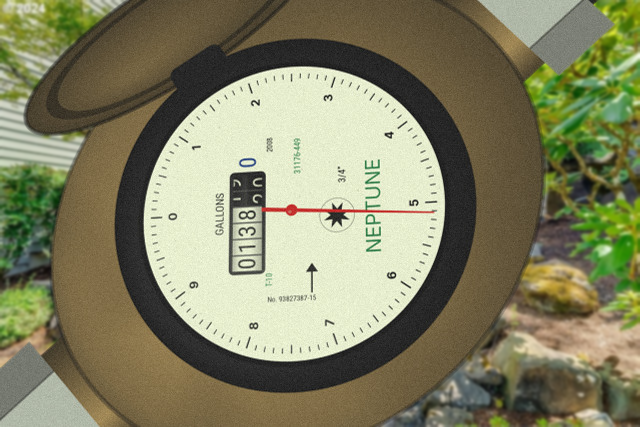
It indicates 138195.1 gal
